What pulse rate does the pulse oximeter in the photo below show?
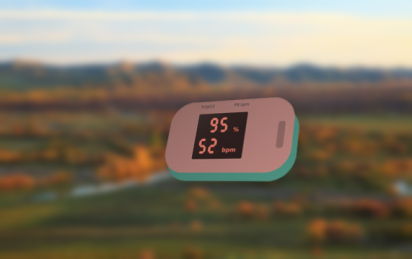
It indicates 52 bpm
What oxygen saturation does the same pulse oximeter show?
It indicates 95 %
